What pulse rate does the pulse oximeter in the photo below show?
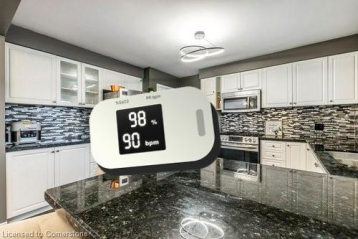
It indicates 90 bpm
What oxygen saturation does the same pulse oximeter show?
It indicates 98 %
